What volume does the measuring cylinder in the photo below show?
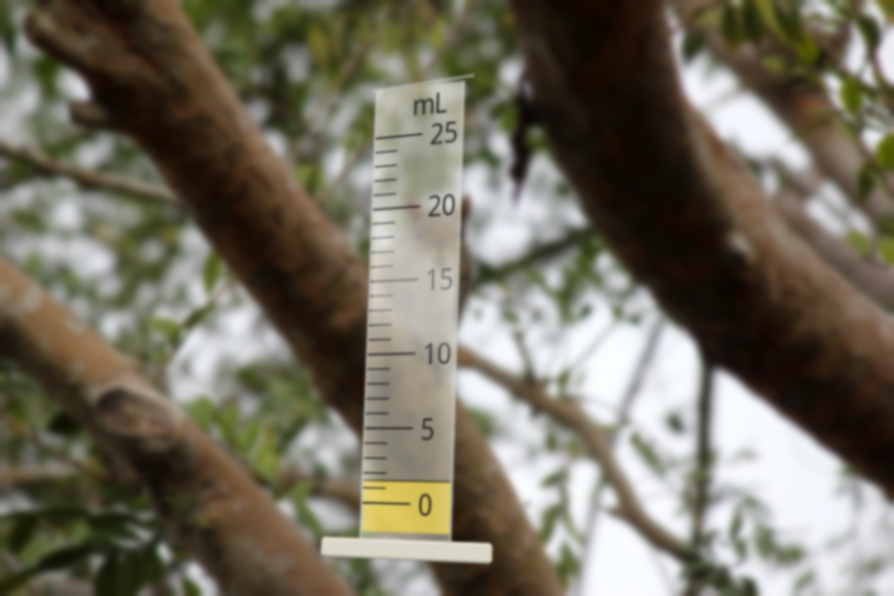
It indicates 1.5 mL
